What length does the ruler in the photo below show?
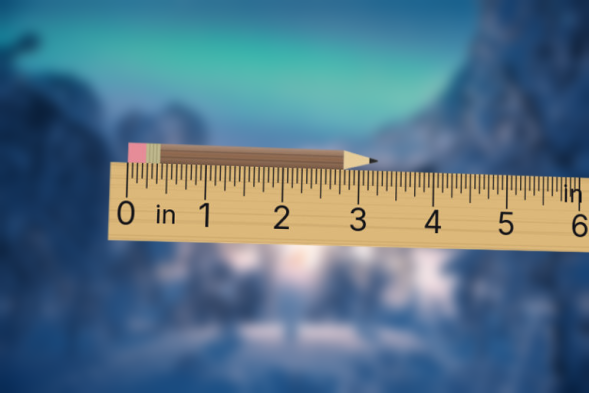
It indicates 3.25 in
